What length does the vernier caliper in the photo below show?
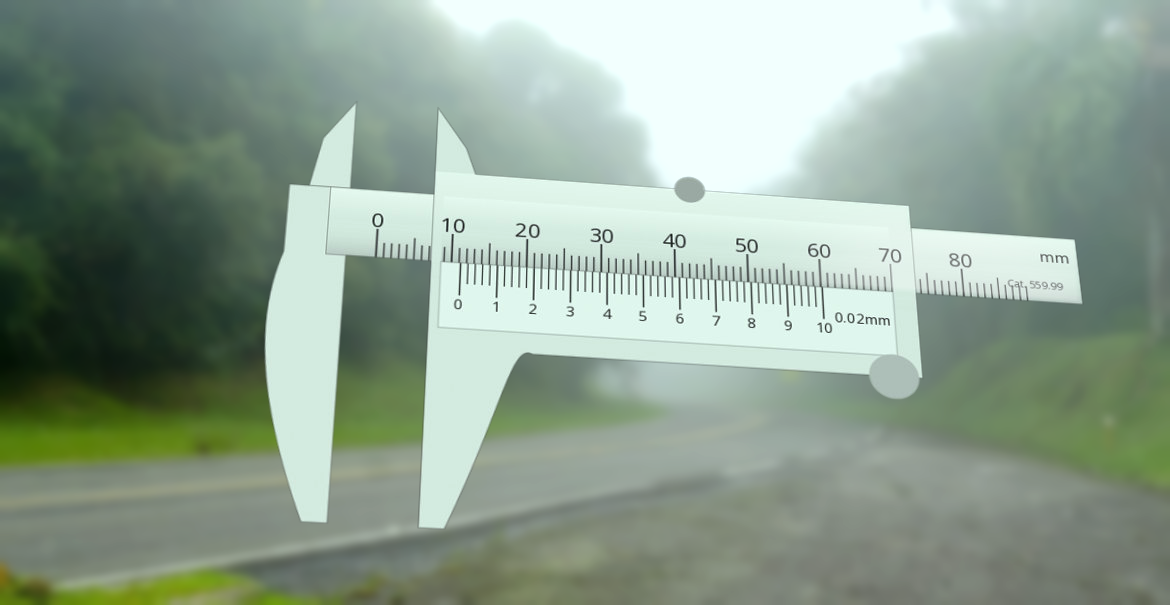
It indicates 11.2 mm
